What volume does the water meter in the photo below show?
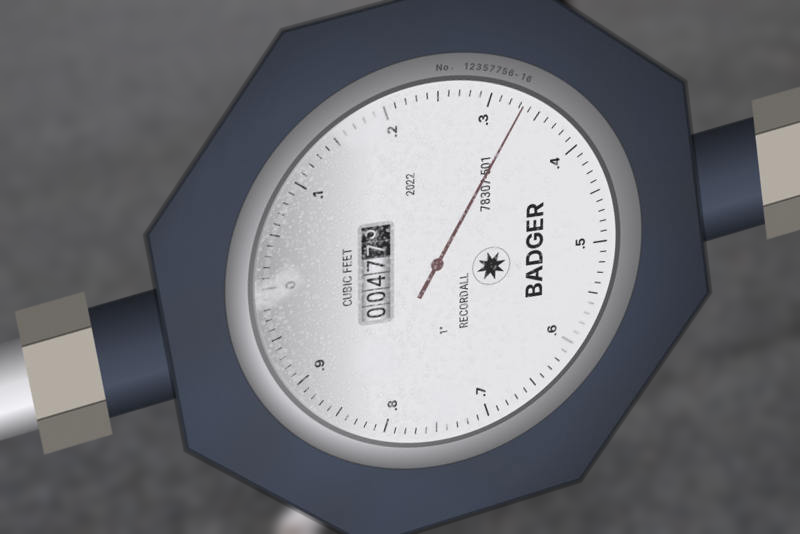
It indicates 4773.33 ft³
